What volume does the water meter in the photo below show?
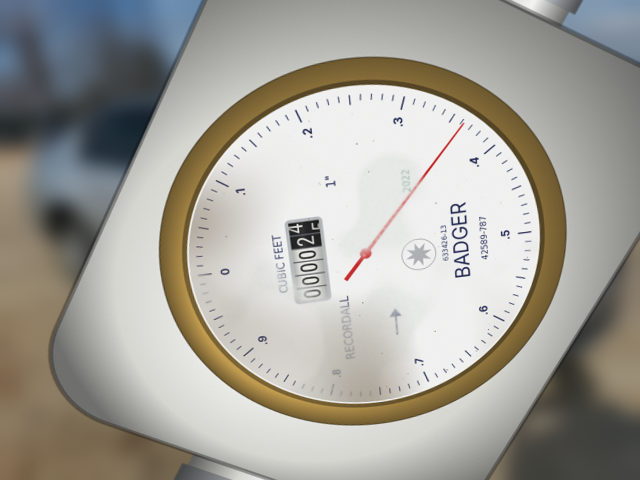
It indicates 24.36 ft³
